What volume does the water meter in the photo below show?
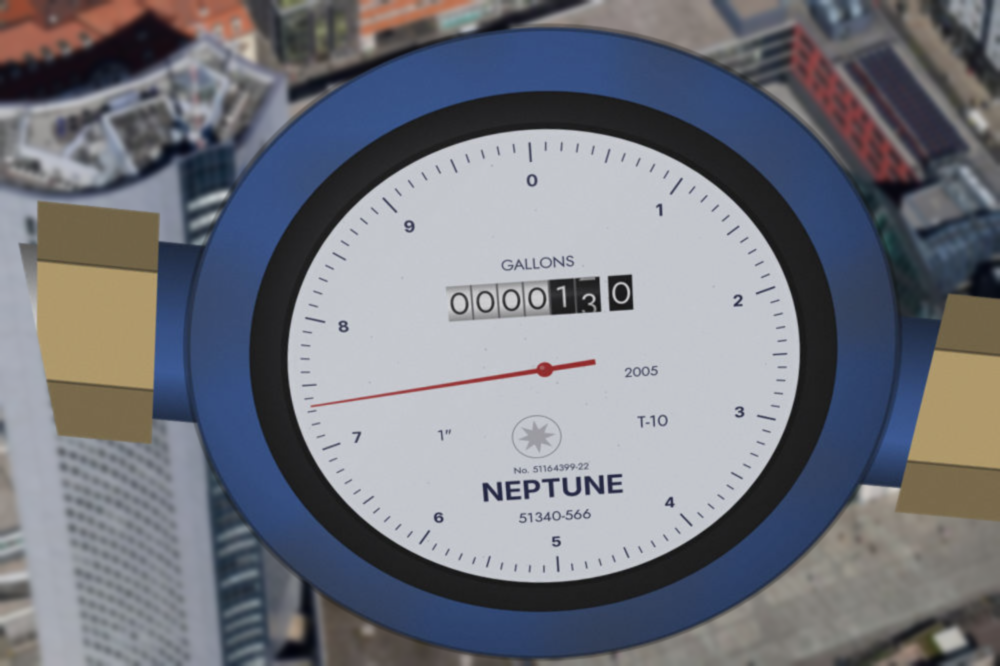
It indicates 127.3 gal
